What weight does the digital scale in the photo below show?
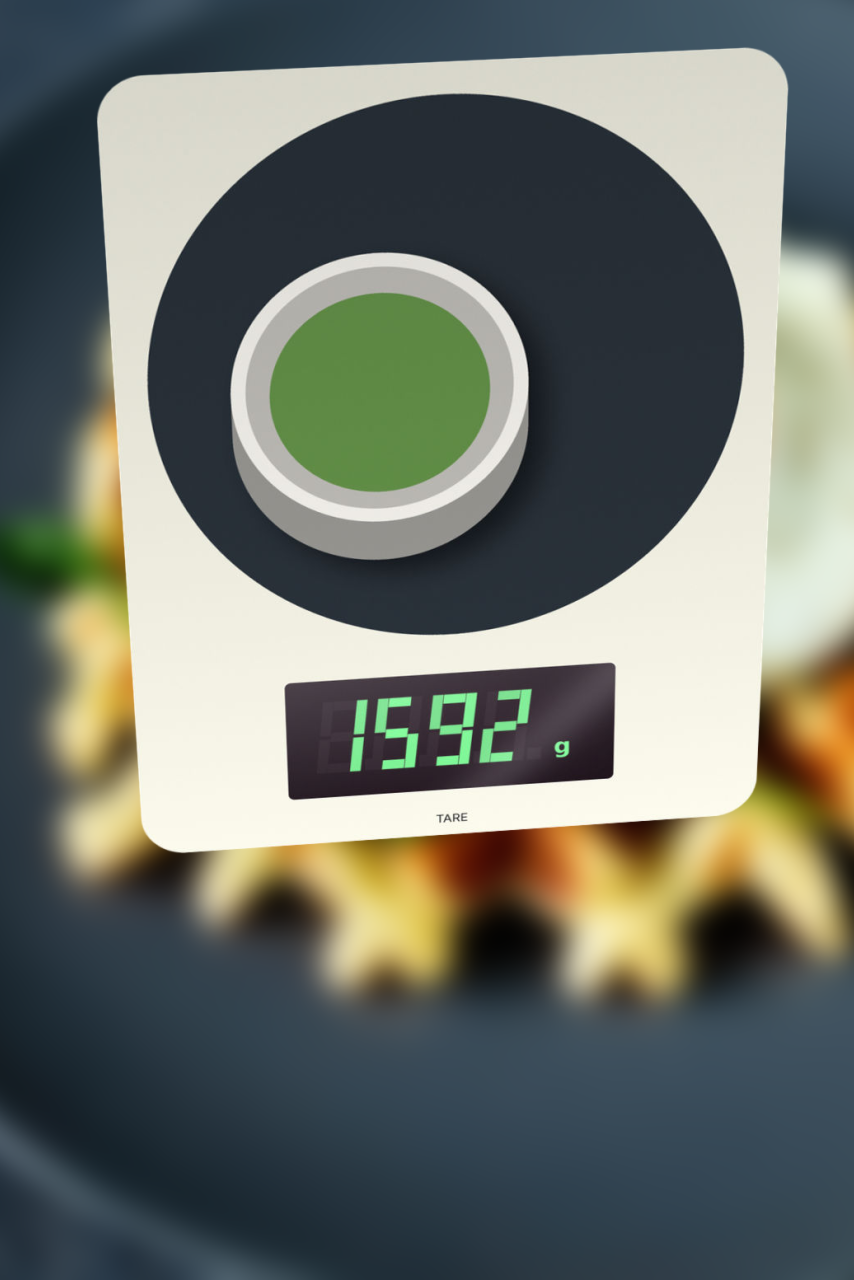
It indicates 1592 g
